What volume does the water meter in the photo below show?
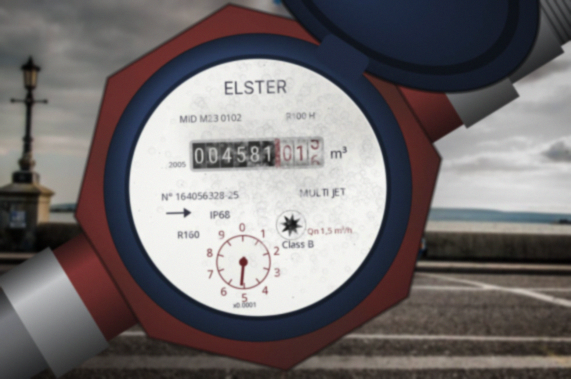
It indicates 4581.0155 m³
